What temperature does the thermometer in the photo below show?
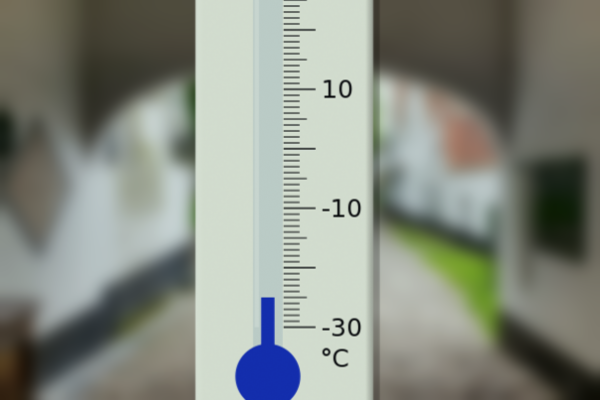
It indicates -25 °C
